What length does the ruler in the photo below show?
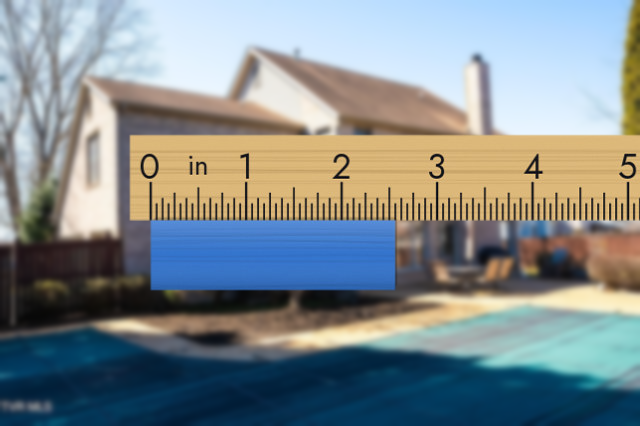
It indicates 2.5625 in
